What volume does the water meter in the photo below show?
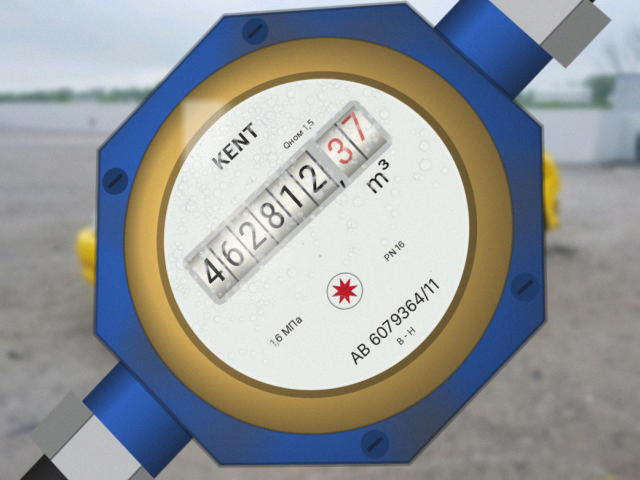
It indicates 462812.37 m³
